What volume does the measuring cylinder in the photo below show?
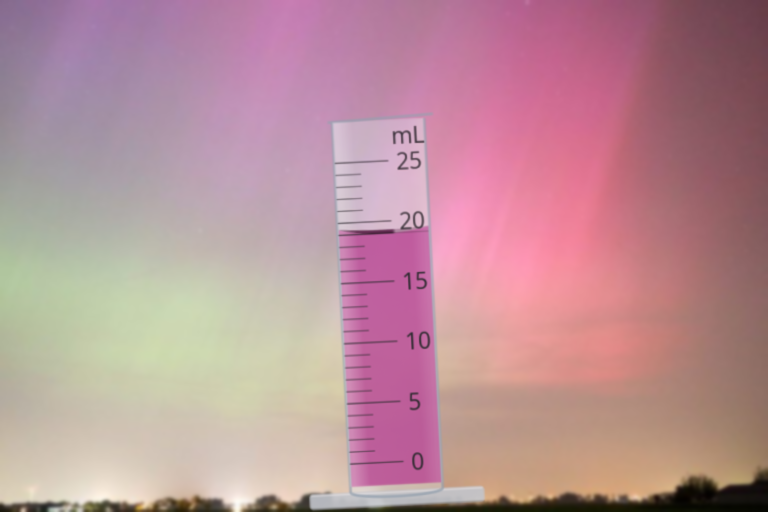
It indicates 19 mL
